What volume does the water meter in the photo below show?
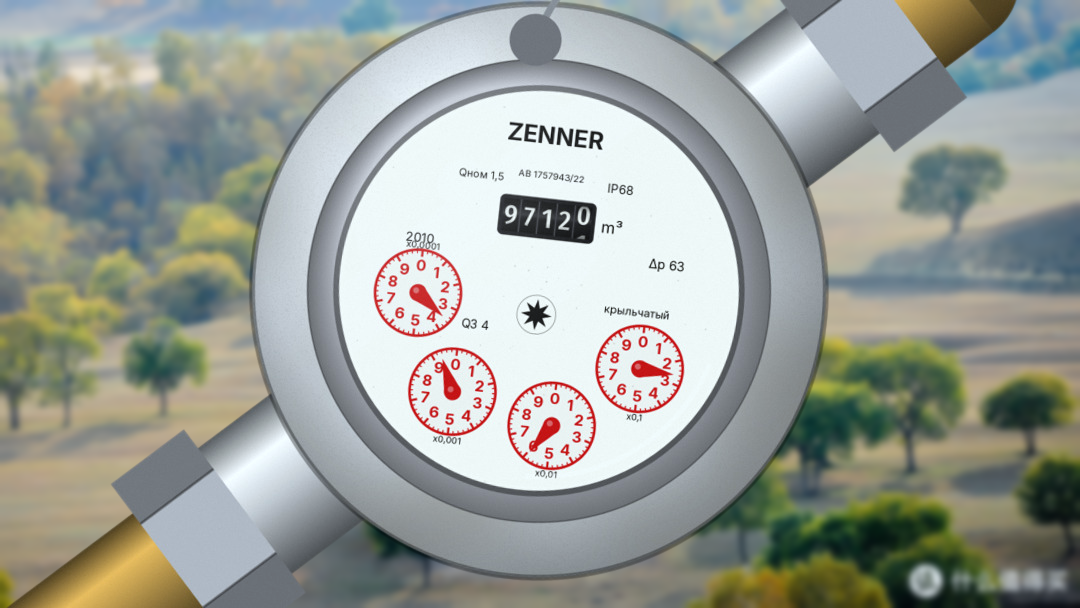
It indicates 97120.2593 m³
